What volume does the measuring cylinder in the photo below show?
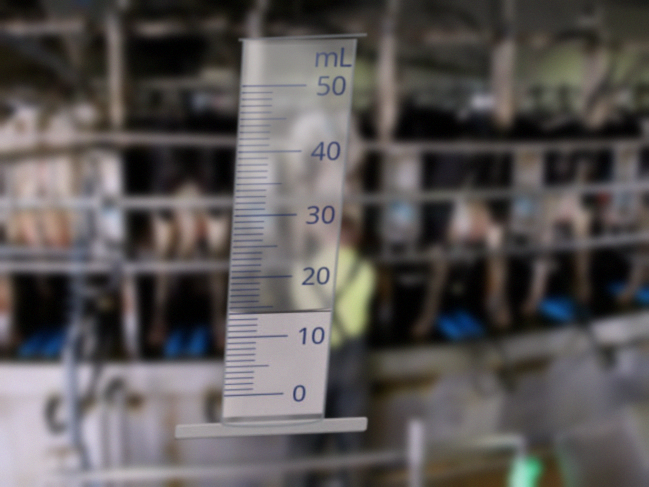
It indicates 14 mL
